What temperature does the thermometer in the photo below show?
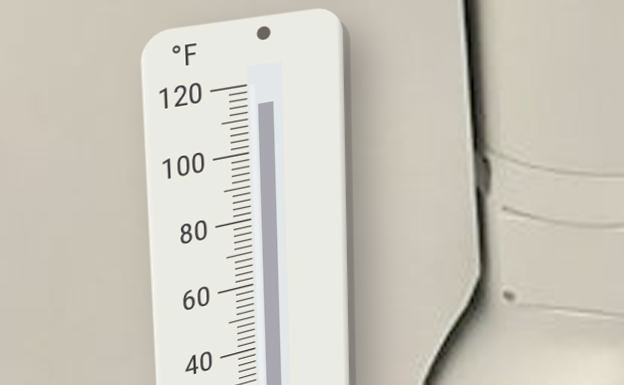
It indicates 114 °F
